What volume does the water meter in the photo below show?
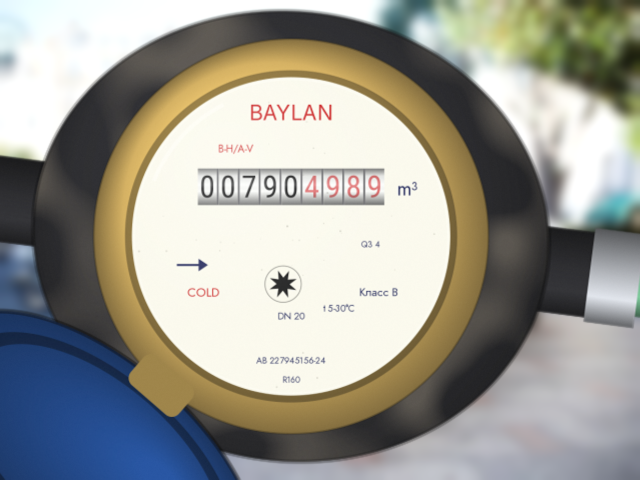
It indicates 790.4989 m³
